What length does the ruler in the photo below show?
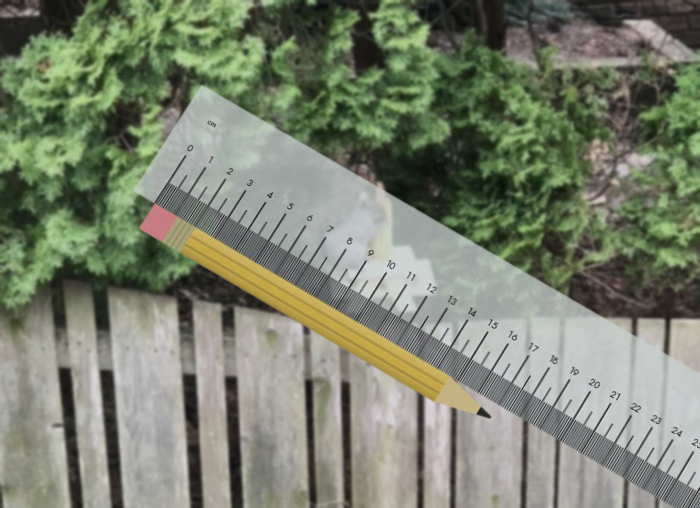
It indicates 17 cm
